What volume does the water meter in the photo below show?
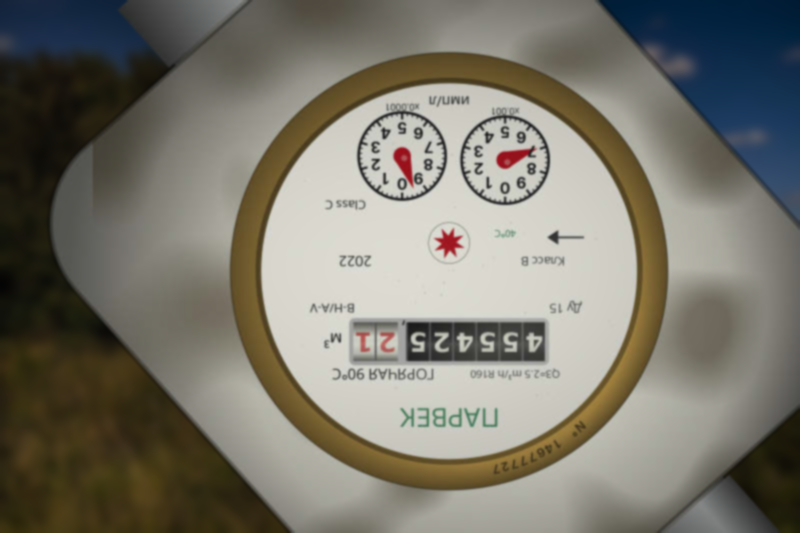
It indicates 455425.2169 m³
